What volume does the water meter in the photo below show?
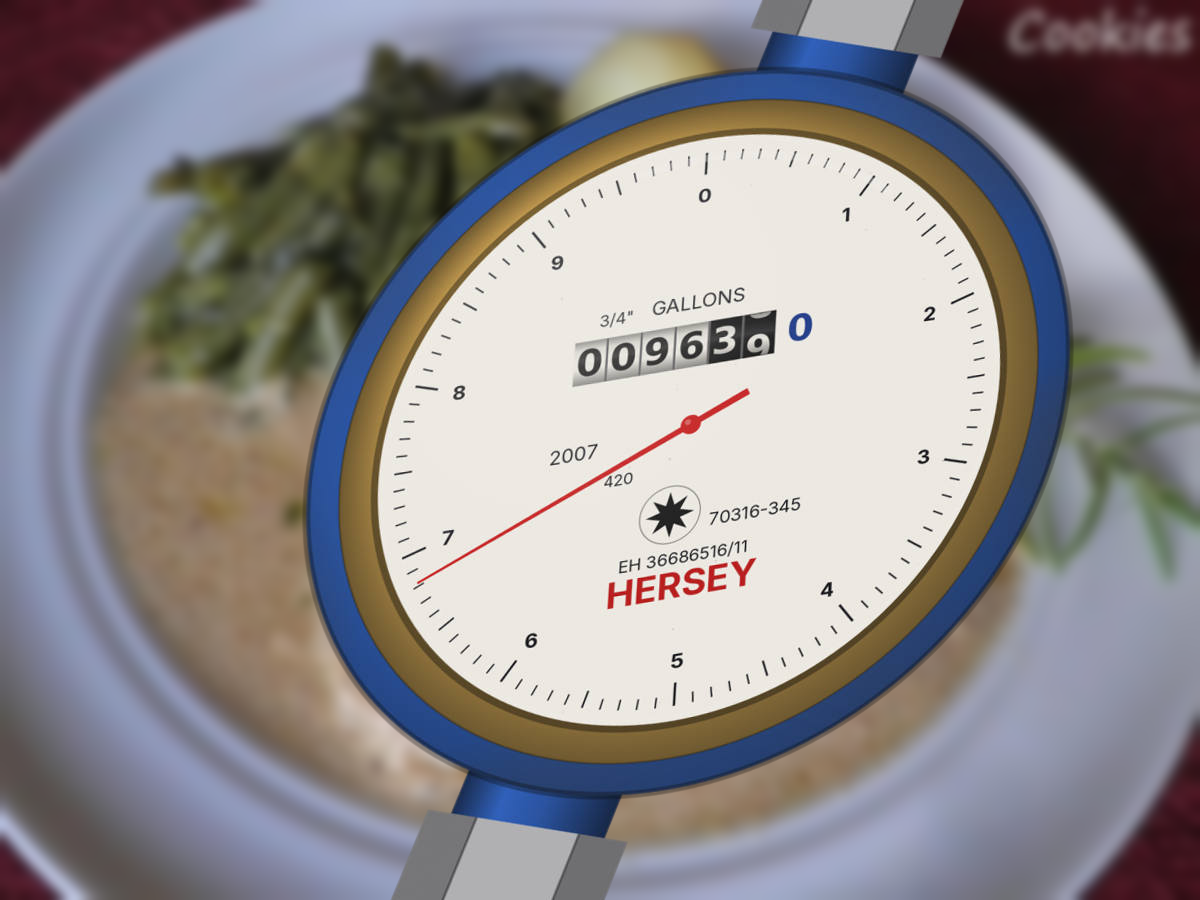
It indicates 96386.8 gal
